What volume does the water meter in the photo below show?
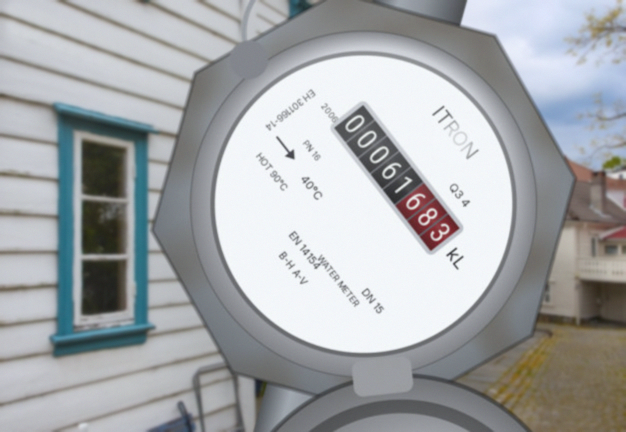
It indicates 61.683 kL
